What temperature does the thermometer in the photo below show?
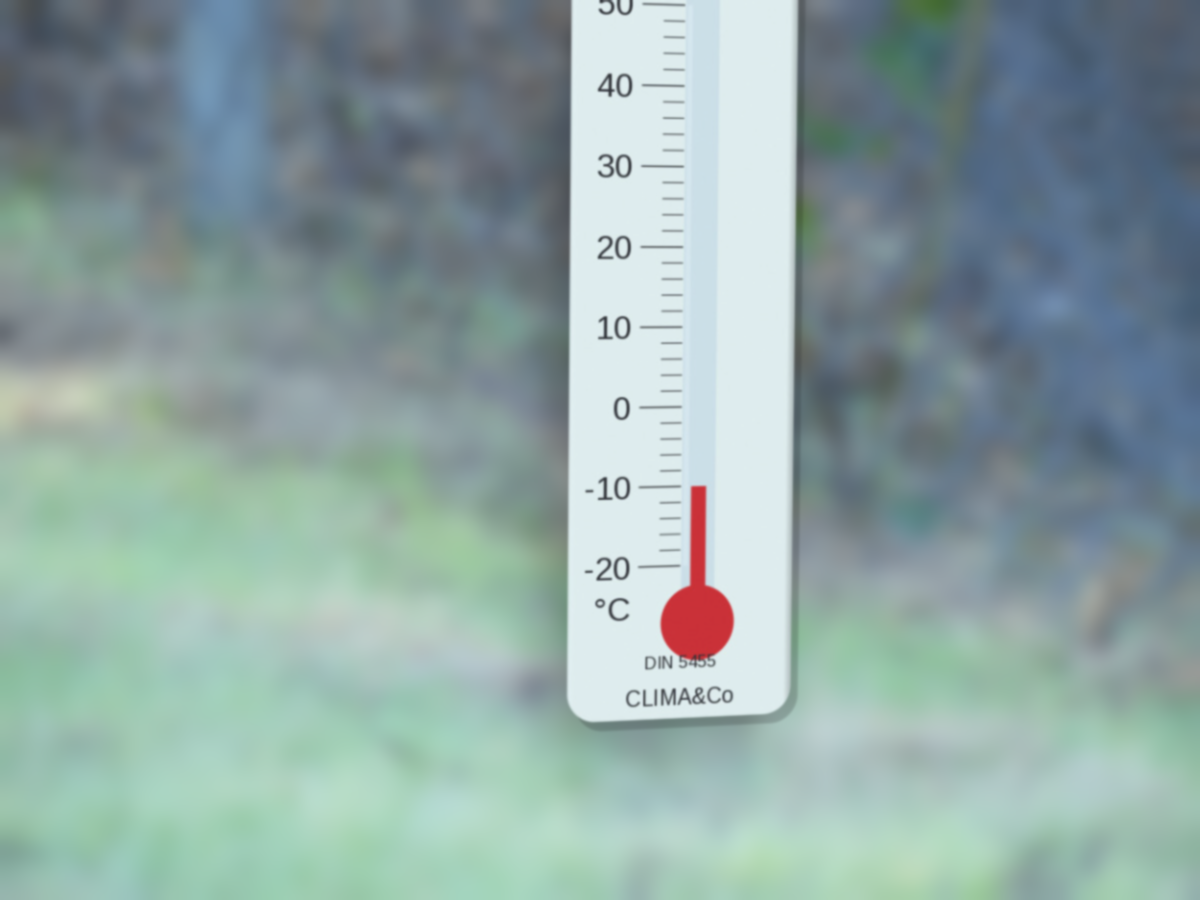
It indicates -10 °C
